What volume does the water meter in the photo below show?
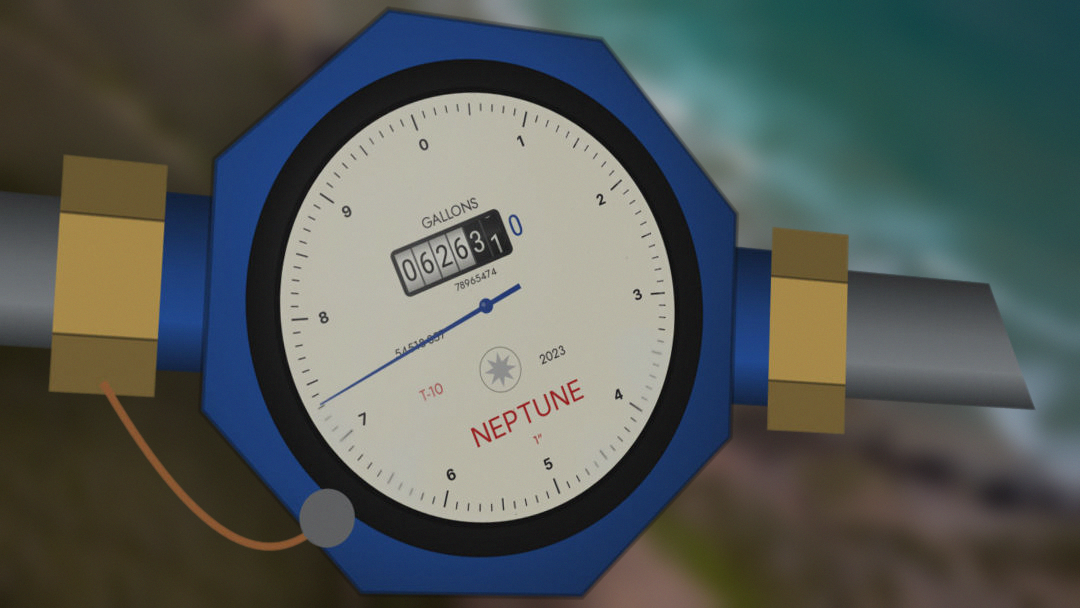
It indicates 626307.3 gal
